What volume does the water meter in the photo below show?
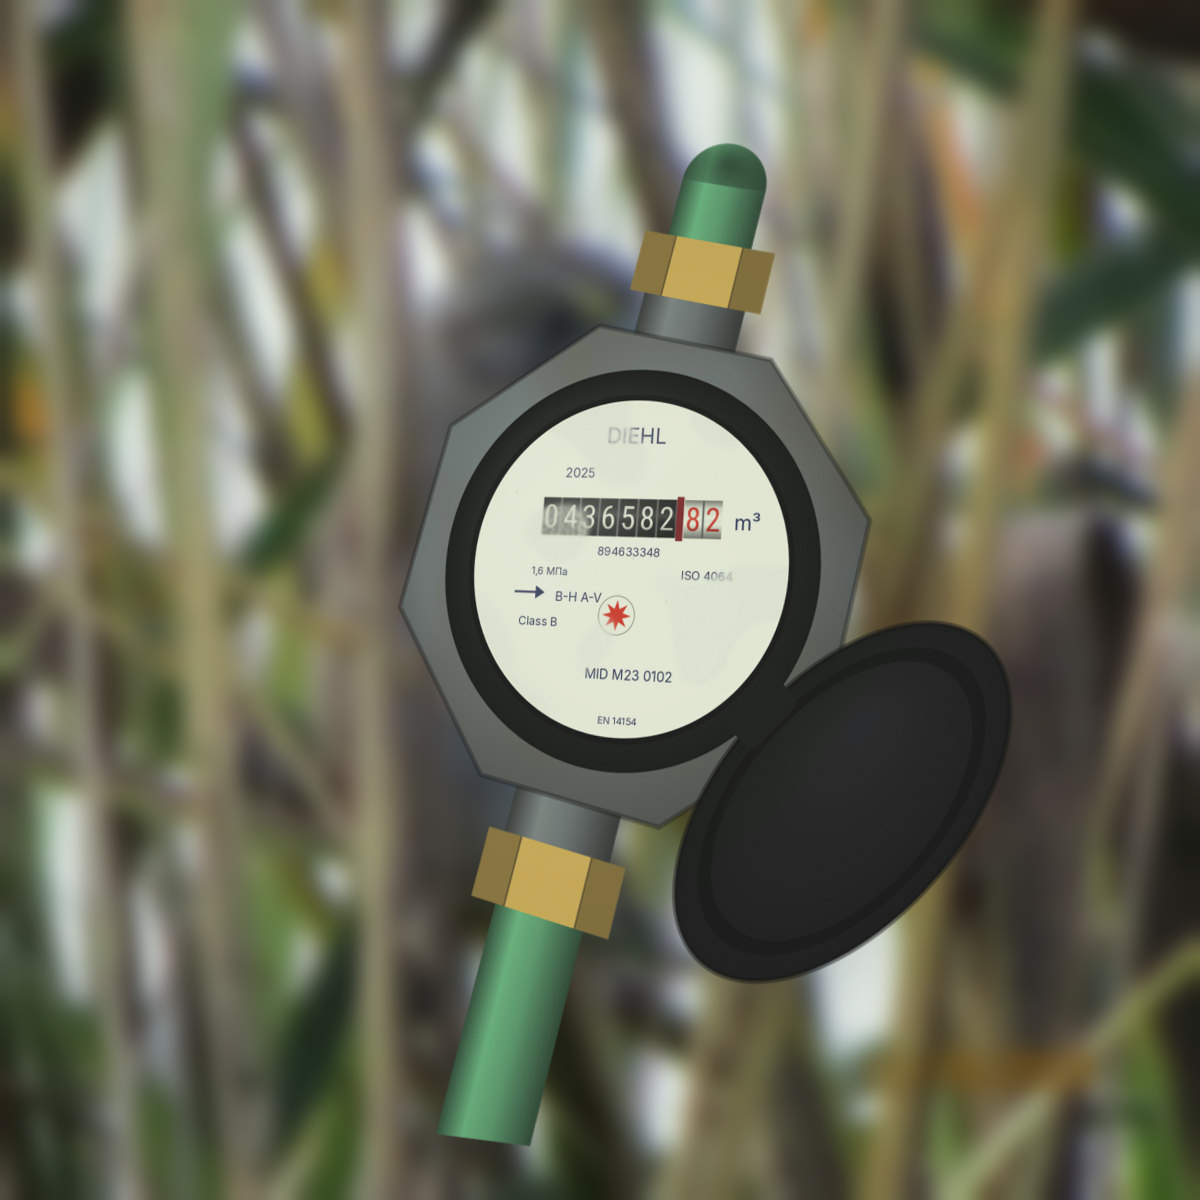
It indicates 436582.82 m³
